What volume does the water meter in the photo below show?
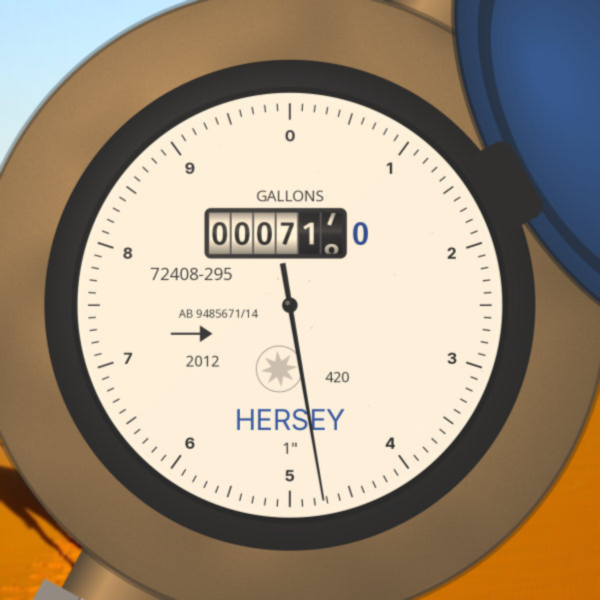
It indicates 7174.7 gal
